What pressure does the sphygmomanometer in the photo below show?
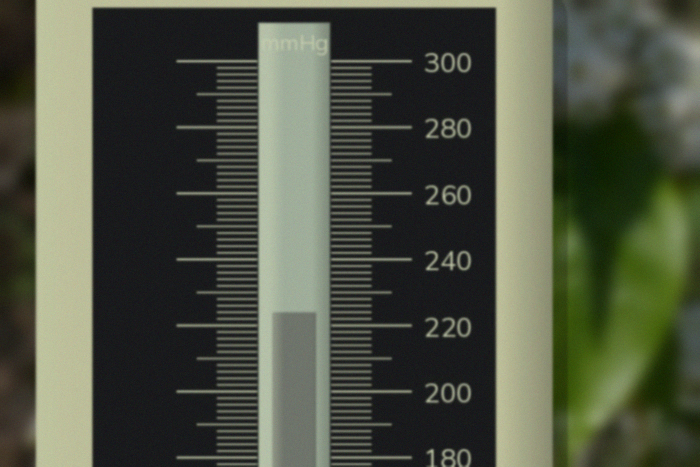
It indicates 224 mmHg
